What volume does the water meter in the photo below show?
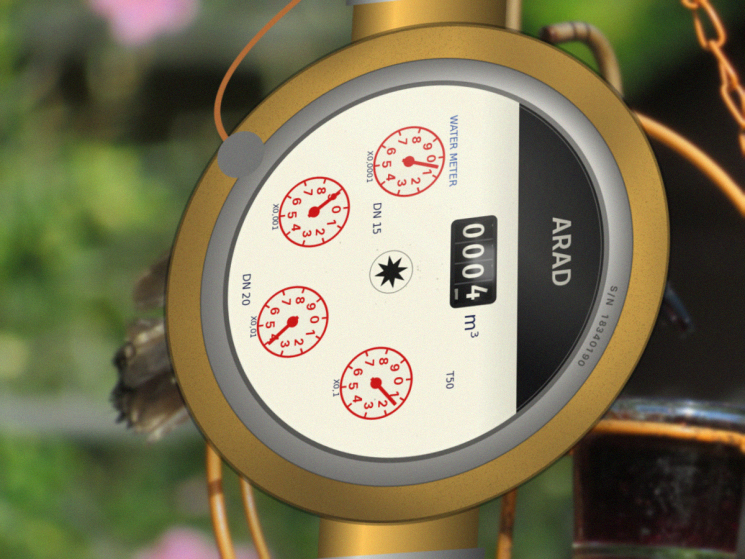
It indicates 4.1390 m³
